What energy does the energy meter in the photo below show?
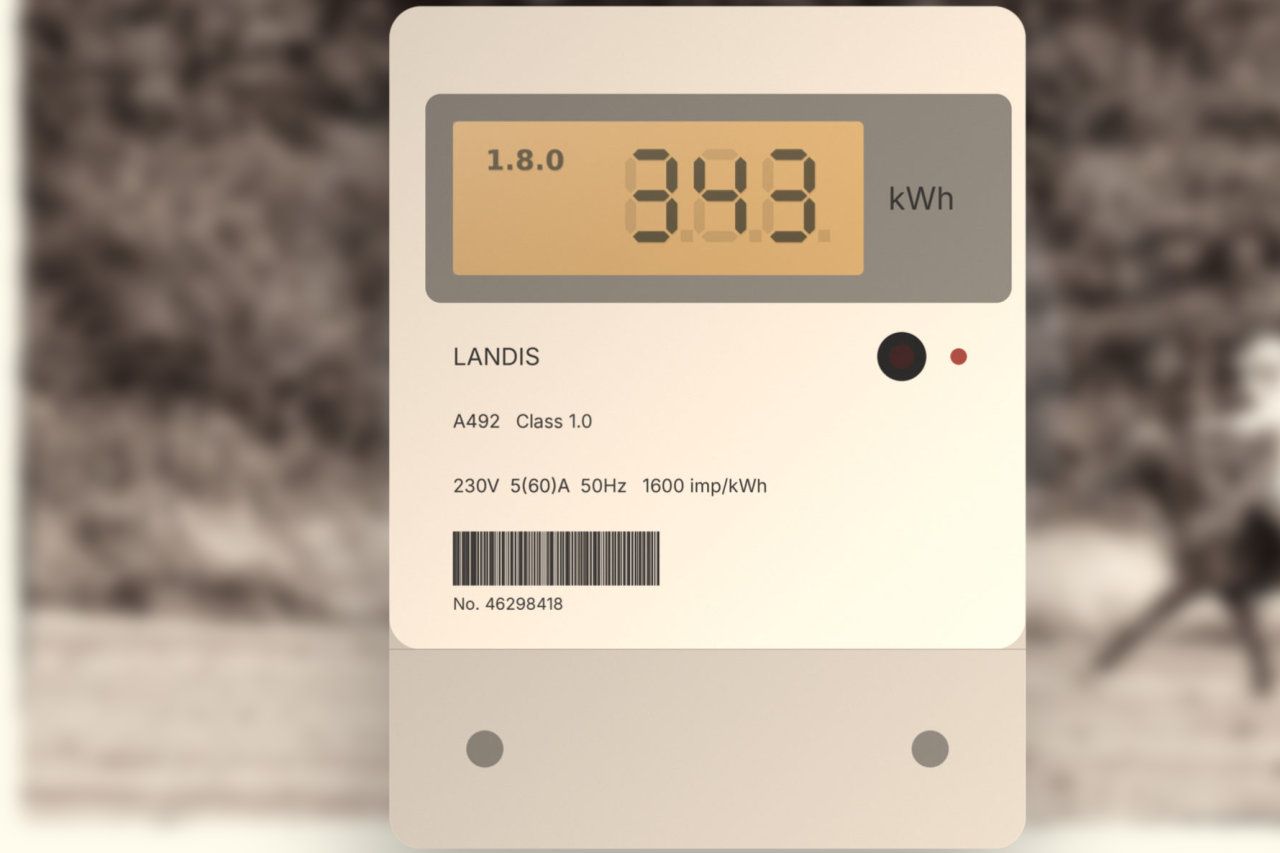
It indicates 343 kWh
